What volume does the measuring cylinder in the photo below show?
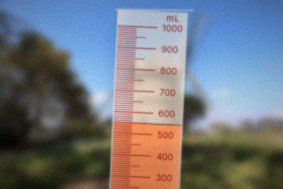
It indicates 550 mL
